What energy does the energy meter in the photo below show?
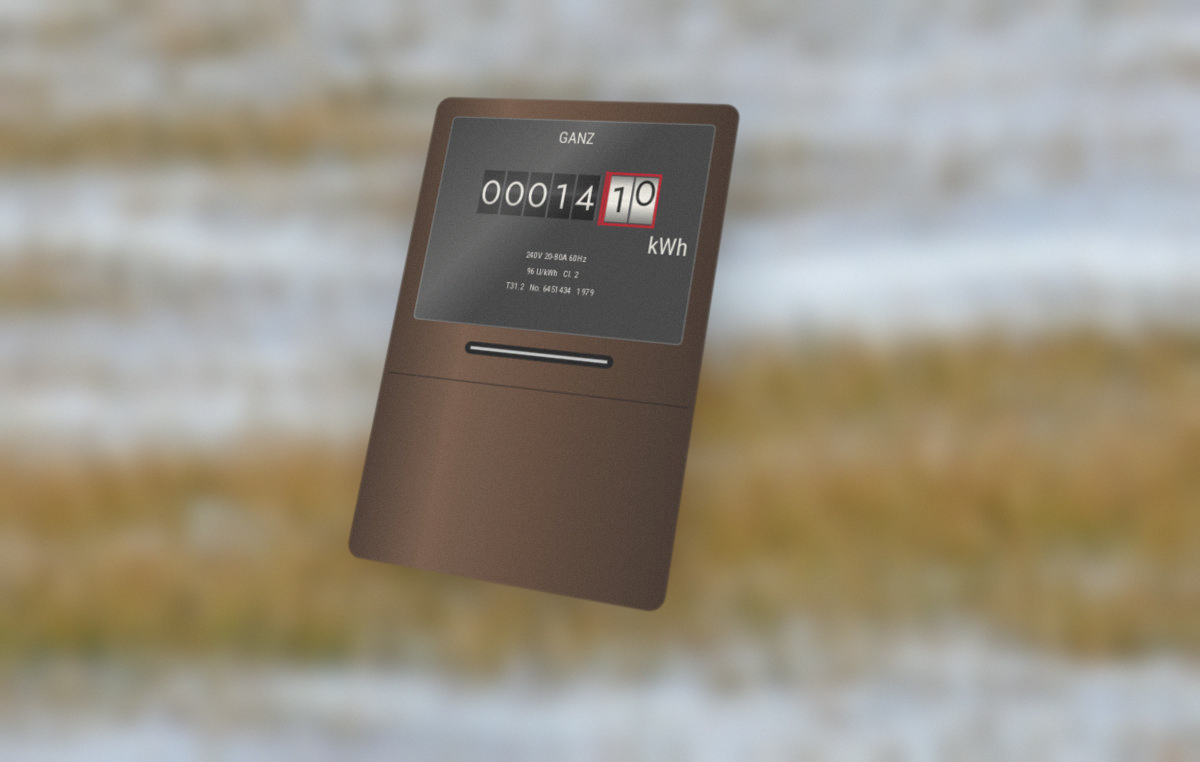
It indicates 14.10 kWh
